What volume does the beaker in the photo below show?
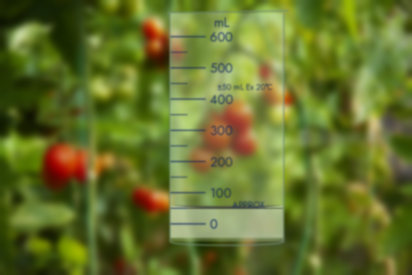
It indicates 50 mL
